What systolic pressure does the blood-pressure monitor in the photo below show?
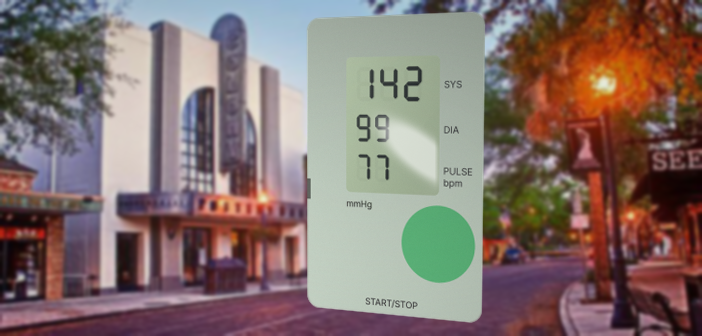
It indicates 142 mmHg
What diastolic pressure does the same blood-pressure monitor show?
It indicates 99 mmHg
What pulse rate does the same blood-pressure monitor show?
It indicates 77 bpm
